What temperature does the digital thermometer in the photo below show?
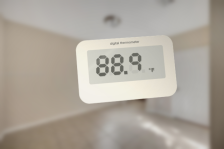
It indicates 88.9 °F
